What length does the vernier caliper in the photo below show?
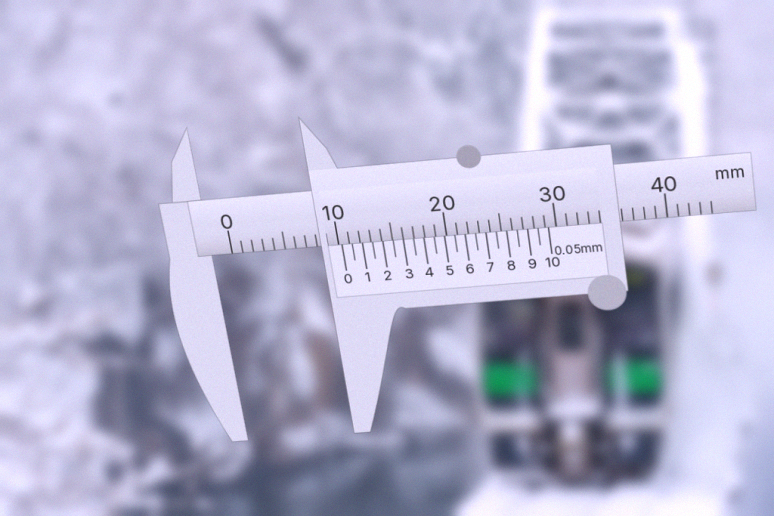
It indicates 10.3 mm
